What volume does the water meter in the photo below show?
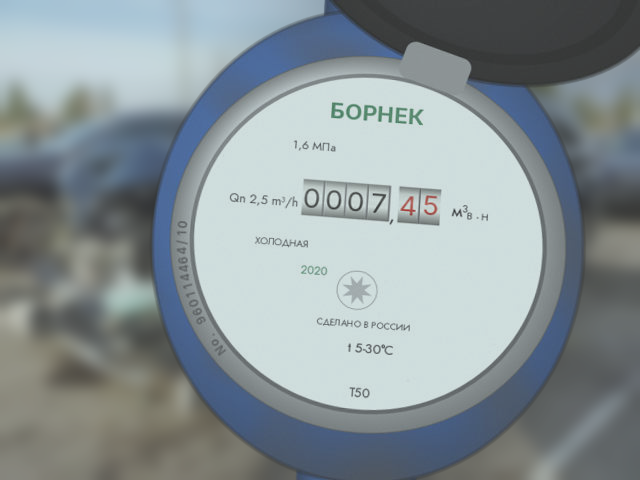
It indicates 7.45 m³
